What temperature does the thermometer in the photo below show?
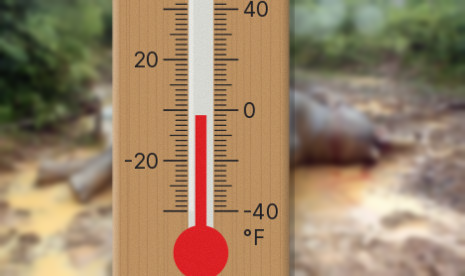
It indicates -2 °F
